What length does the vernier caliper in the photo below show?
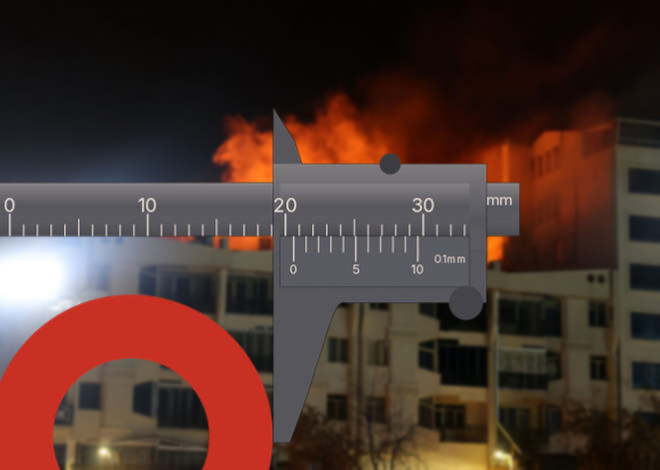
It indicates 20.6 mm
